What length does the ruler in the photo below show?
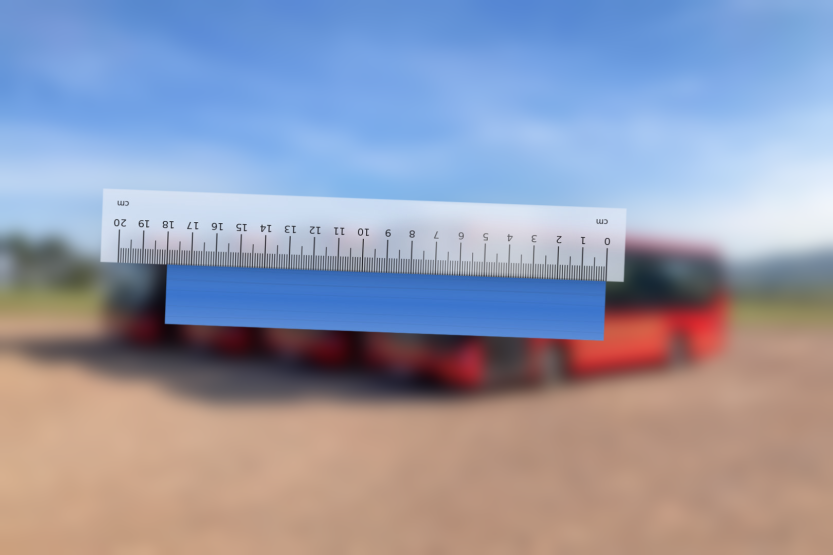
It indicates 18 cm
